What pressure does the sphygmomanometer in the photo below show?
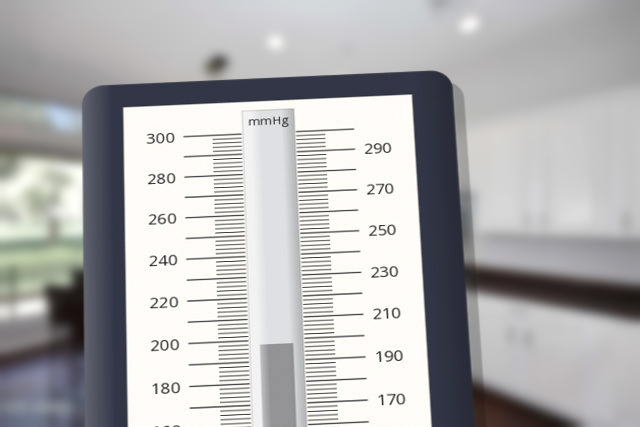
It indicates 198 mmHg
